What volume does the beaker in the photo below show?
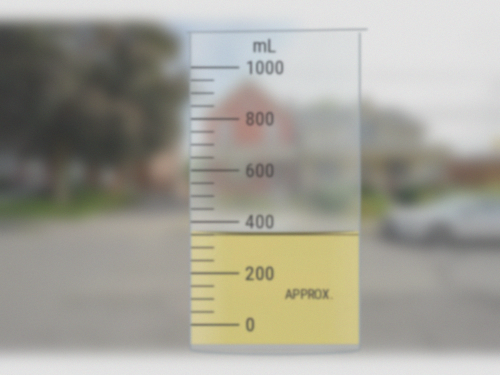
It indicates 350 mL
